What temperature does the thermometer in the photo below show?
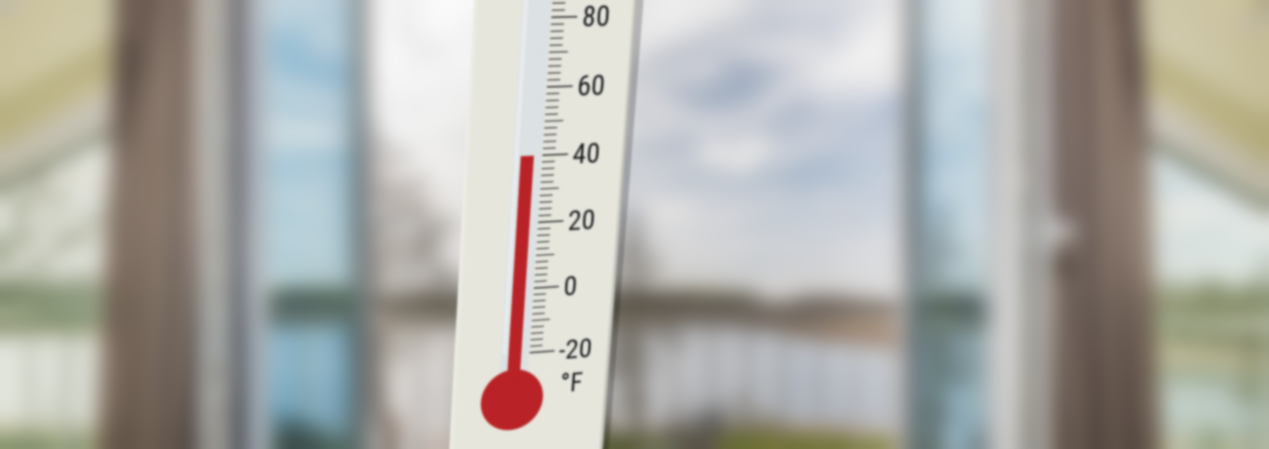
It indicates 40 °F
